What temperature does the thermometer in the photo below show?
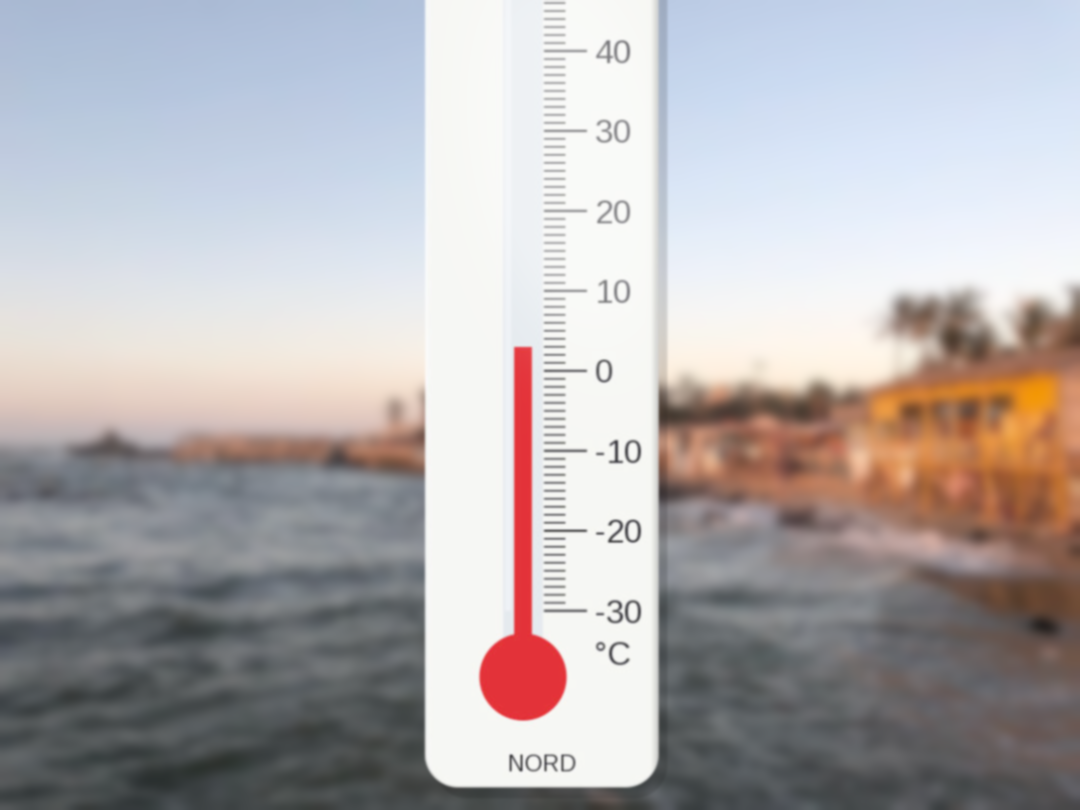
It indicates 3 °C
